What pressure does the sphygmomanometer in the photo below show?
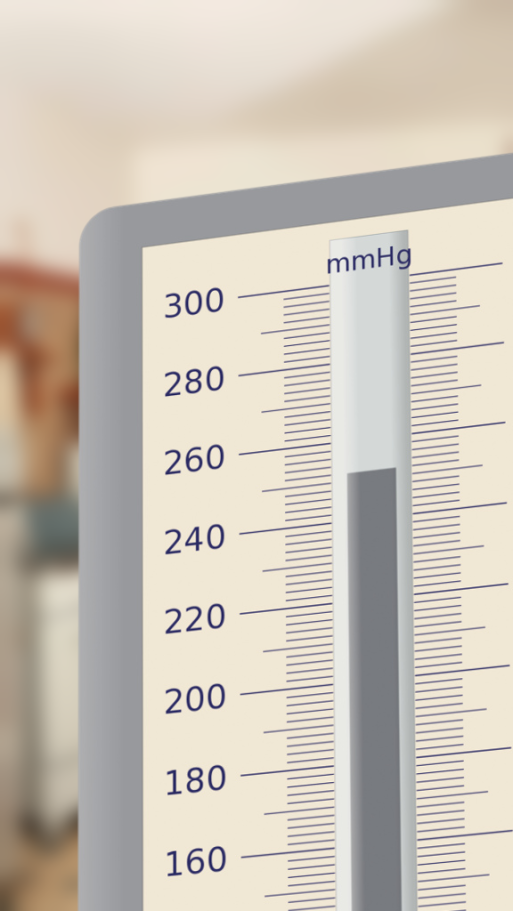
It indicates 252 mmHg
